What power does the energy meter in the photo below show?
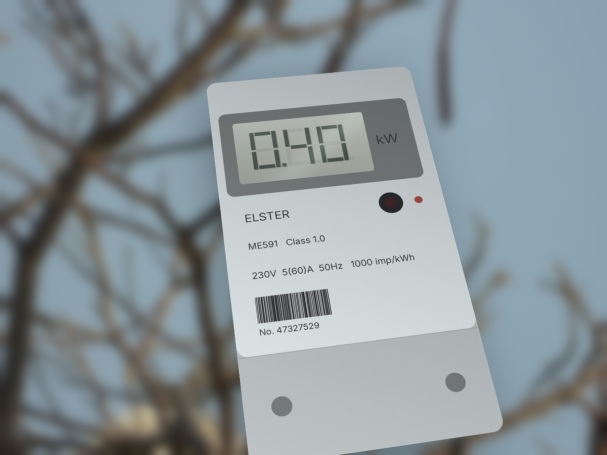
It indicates 0.40 kW
